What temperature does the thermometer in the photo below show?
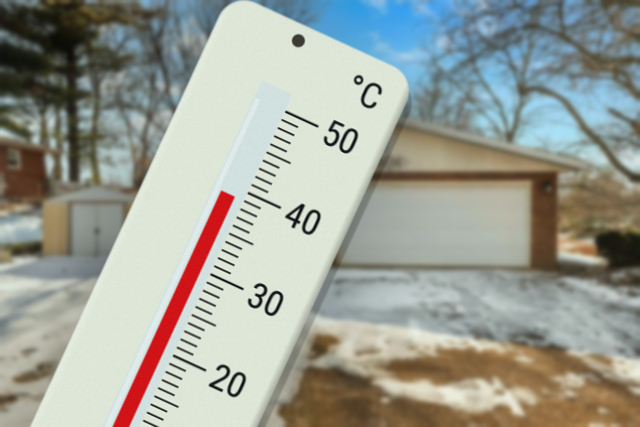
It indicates 39 °C
